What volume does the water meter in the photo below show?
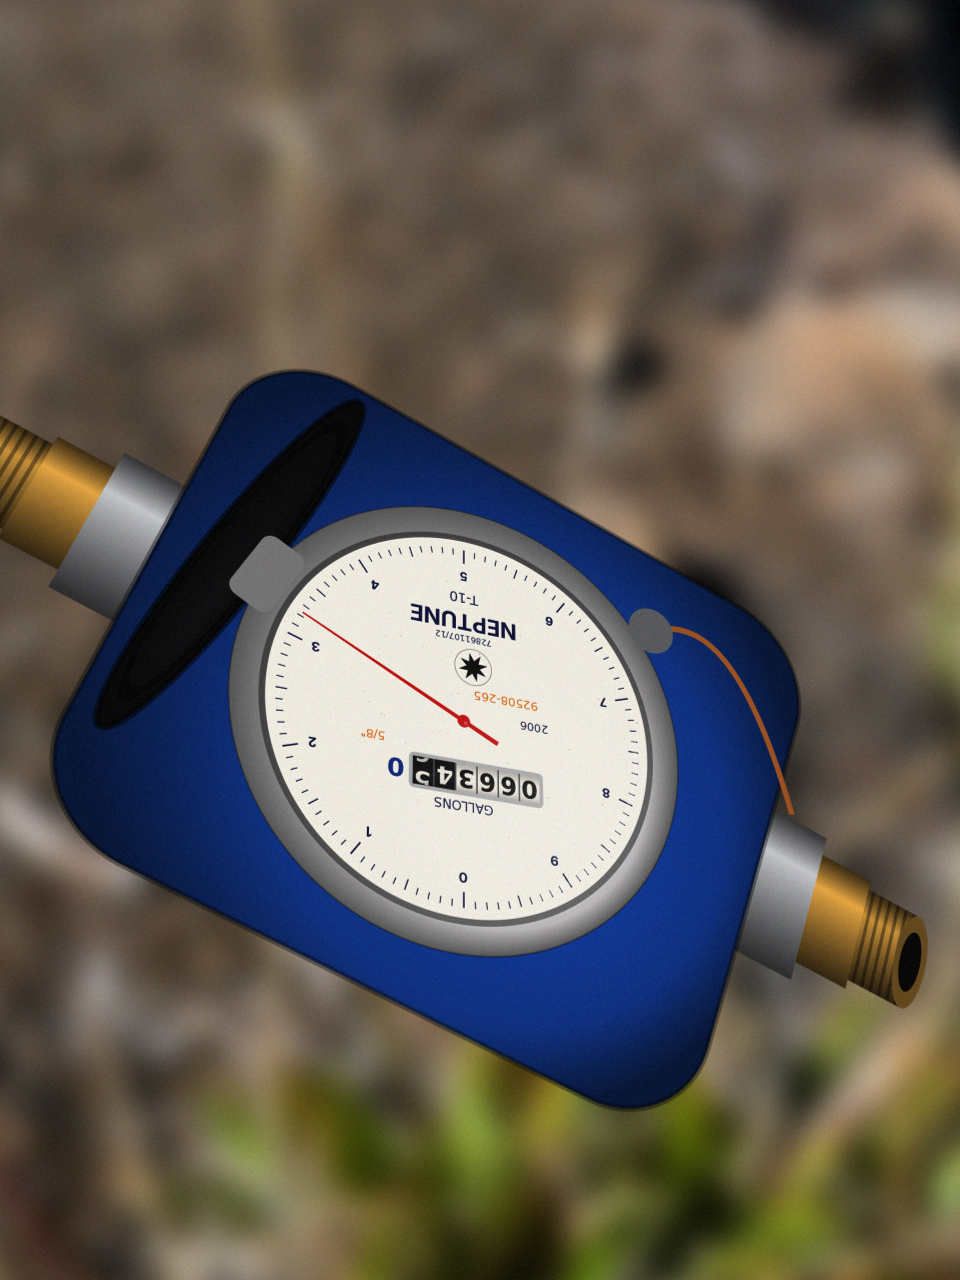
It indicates 663453.2 gal
